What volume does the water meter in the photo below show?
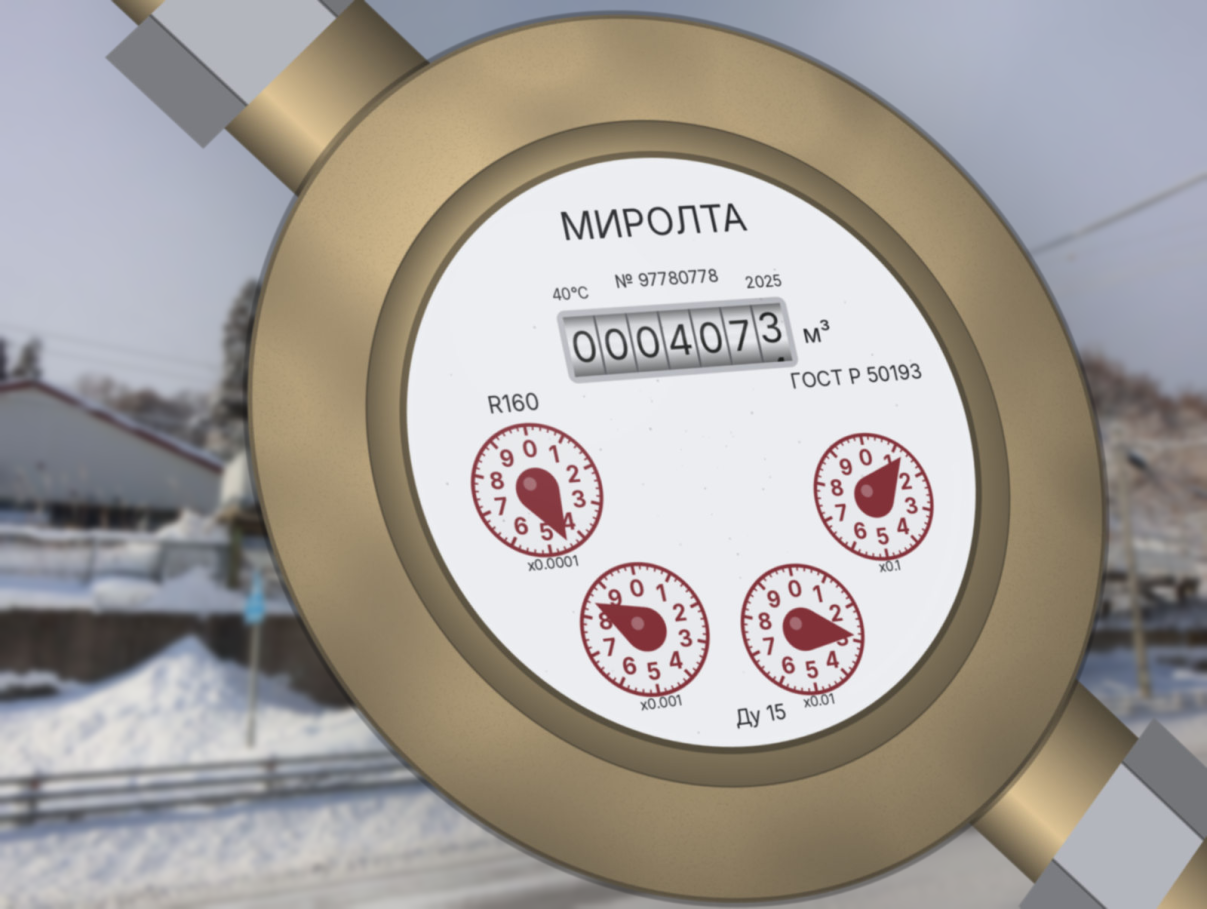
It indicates 4073.1284 m³
